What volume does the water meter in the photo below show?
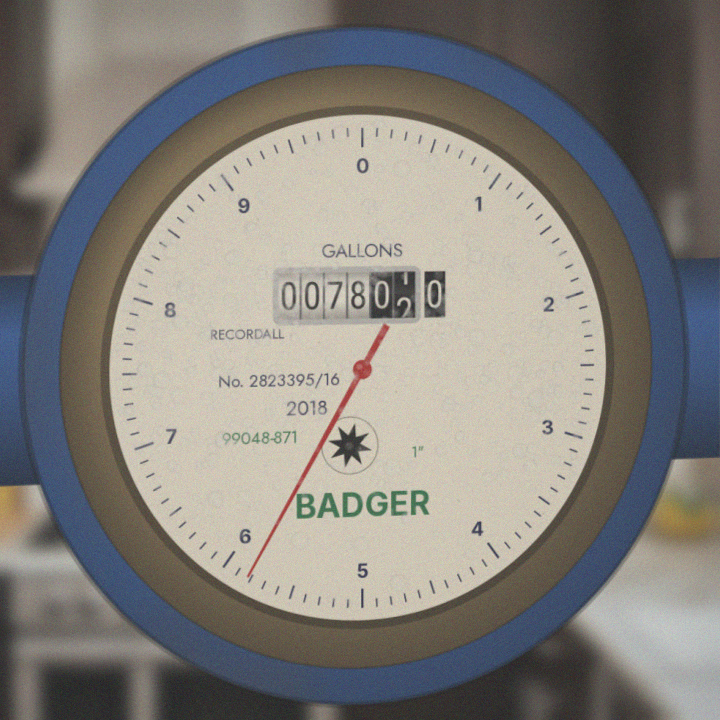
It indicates 78015.8 gal
